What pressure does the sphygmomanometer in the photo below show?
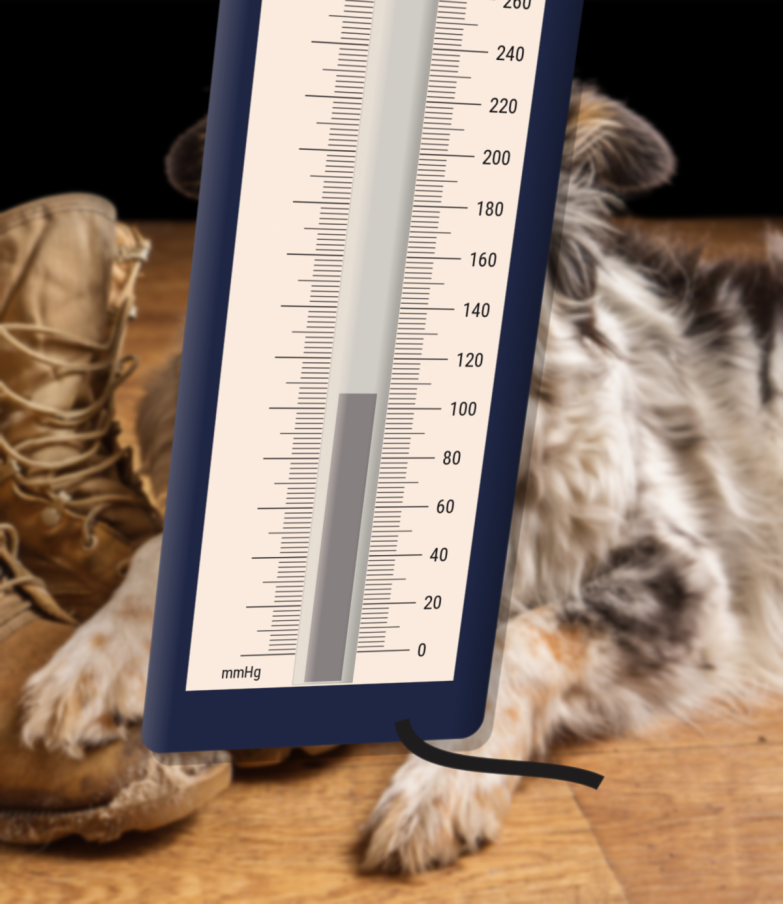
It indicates 106 mmHg
